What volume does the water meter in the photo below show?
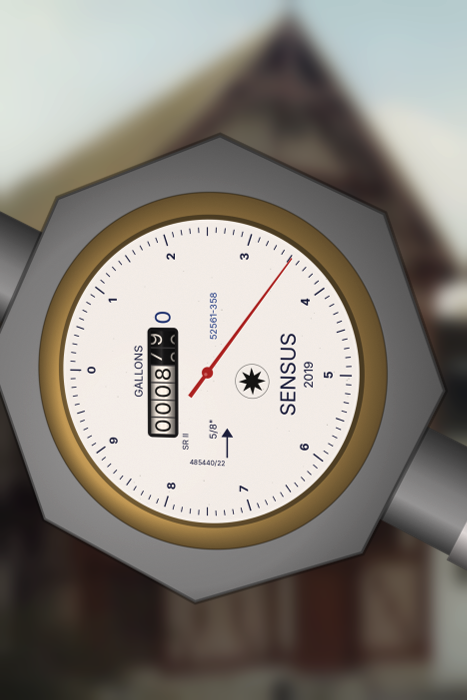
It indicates 8793.5 gal
